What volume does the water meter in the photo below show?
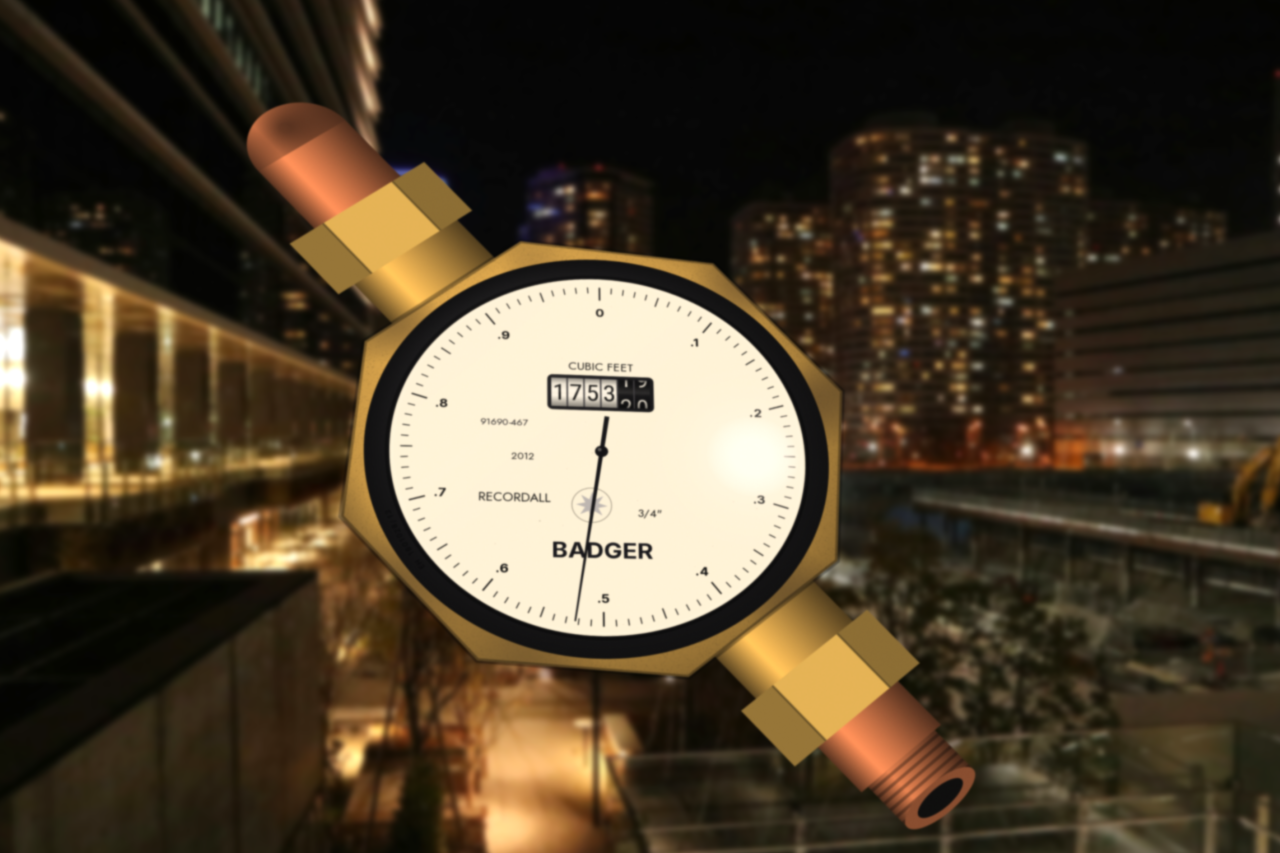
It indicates 175319.52 ft³
